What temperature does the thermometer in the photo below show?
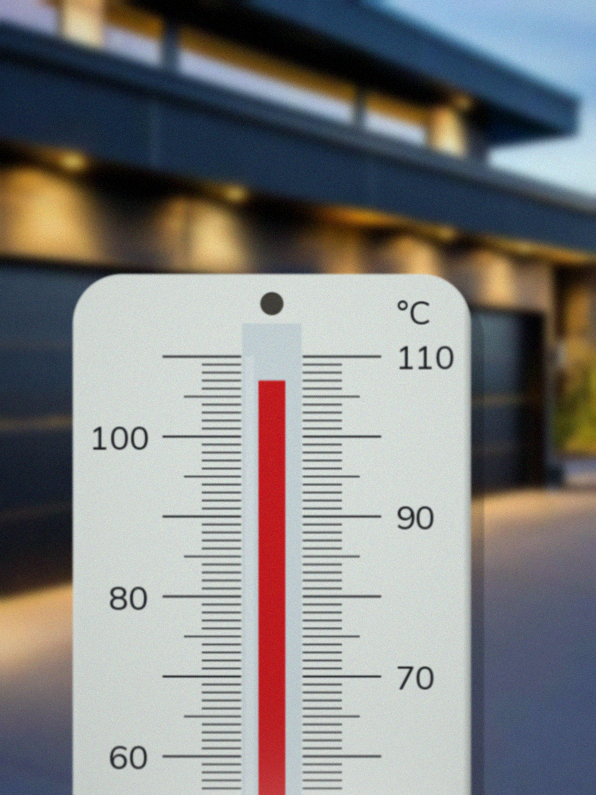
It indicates 107 °C
